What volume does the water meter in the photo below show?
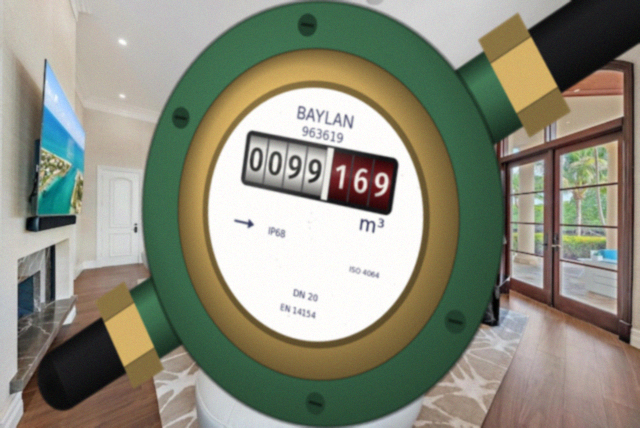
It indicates 99.169 m³
